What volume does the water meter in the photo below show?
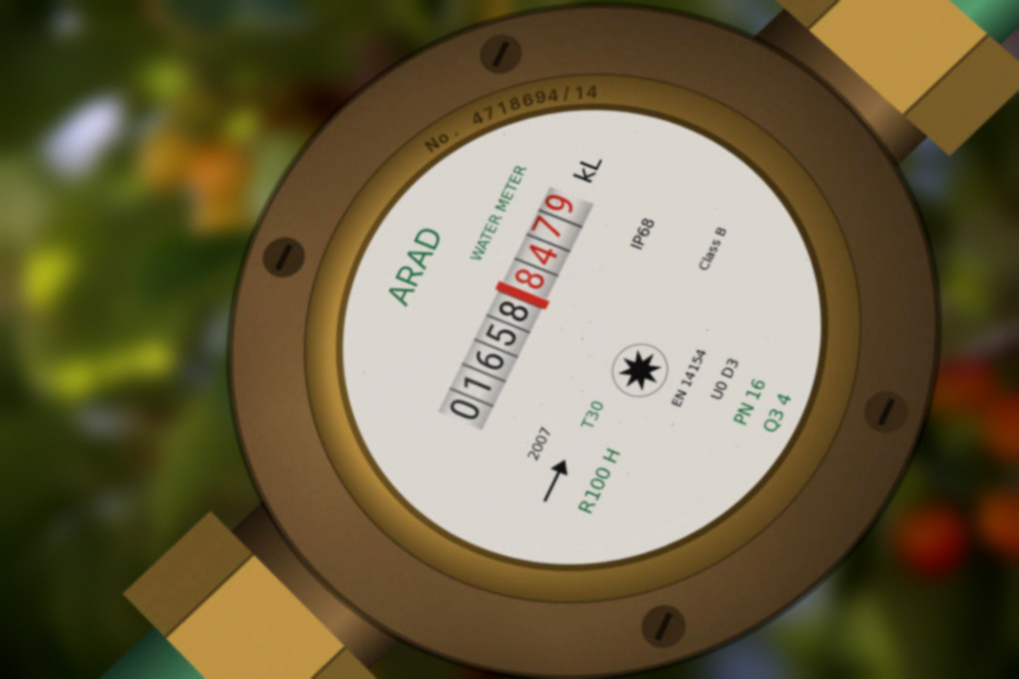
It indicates 1658.8479 kL
